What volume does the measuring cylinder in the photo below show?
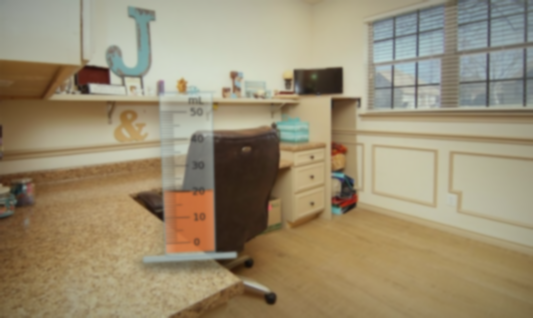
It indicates 20 mL
